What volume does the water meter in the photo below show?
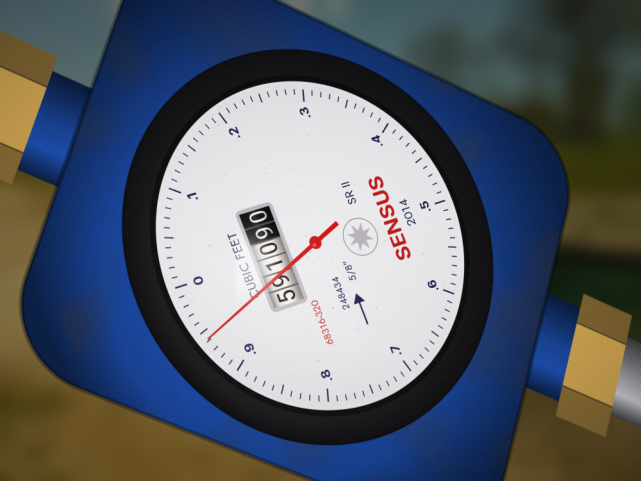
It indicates 591089.94 ft³
